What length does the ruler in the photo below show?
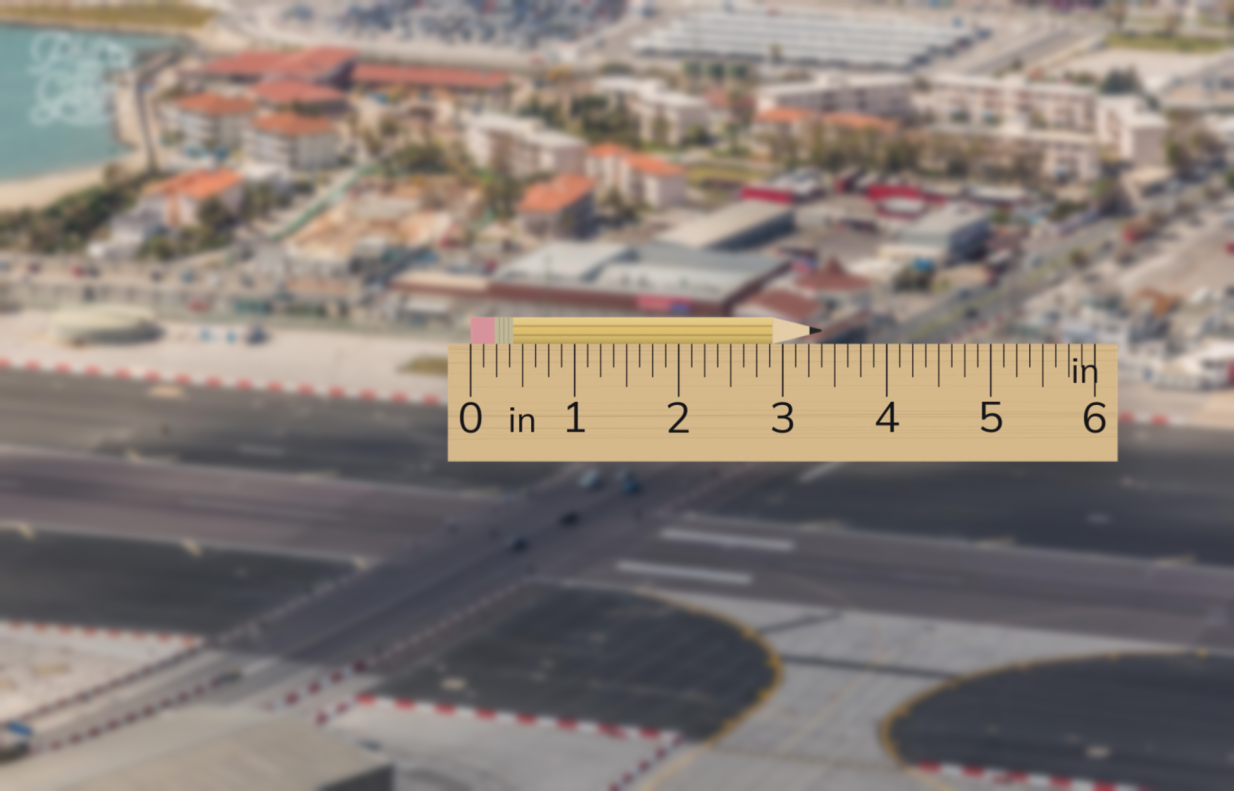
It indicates 3.375 in
